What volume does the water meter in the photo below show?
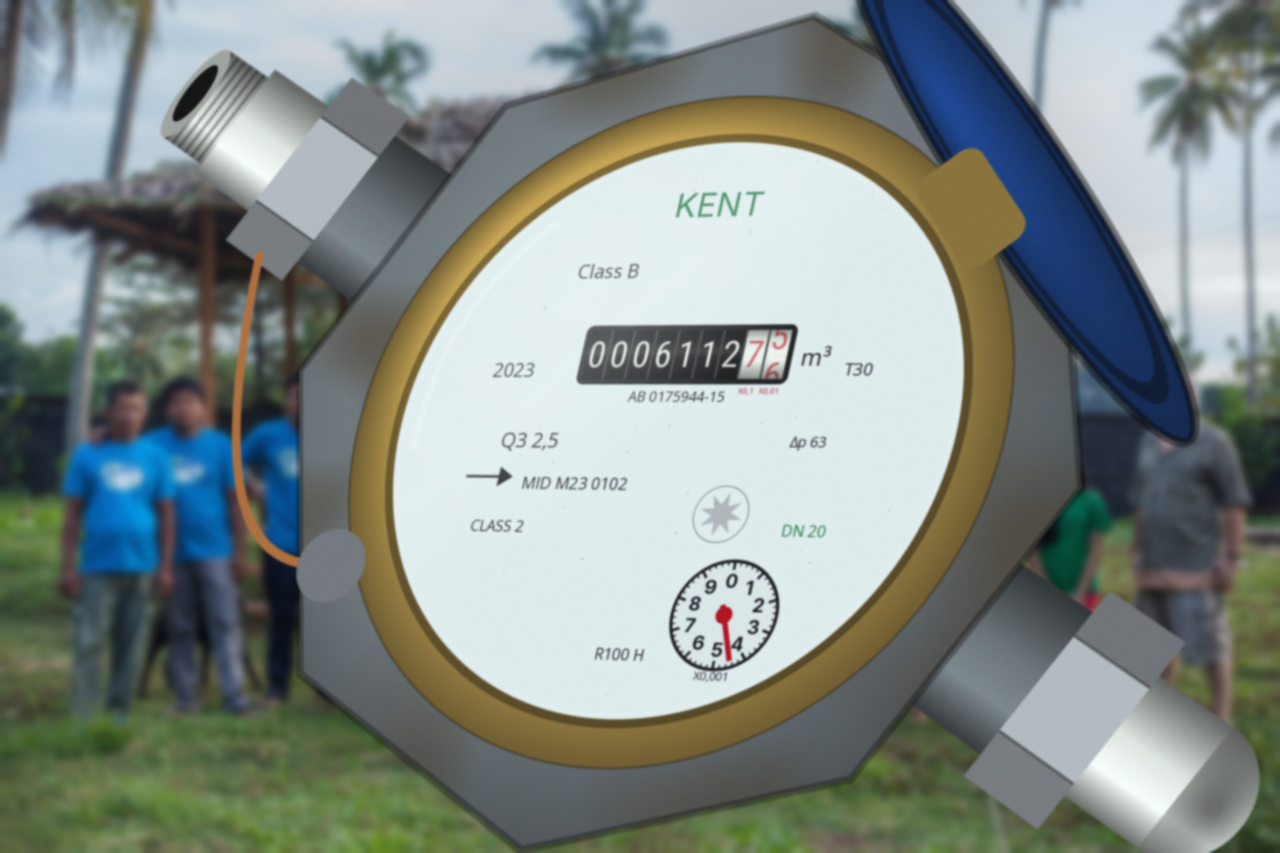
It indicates 6112.754 m³
